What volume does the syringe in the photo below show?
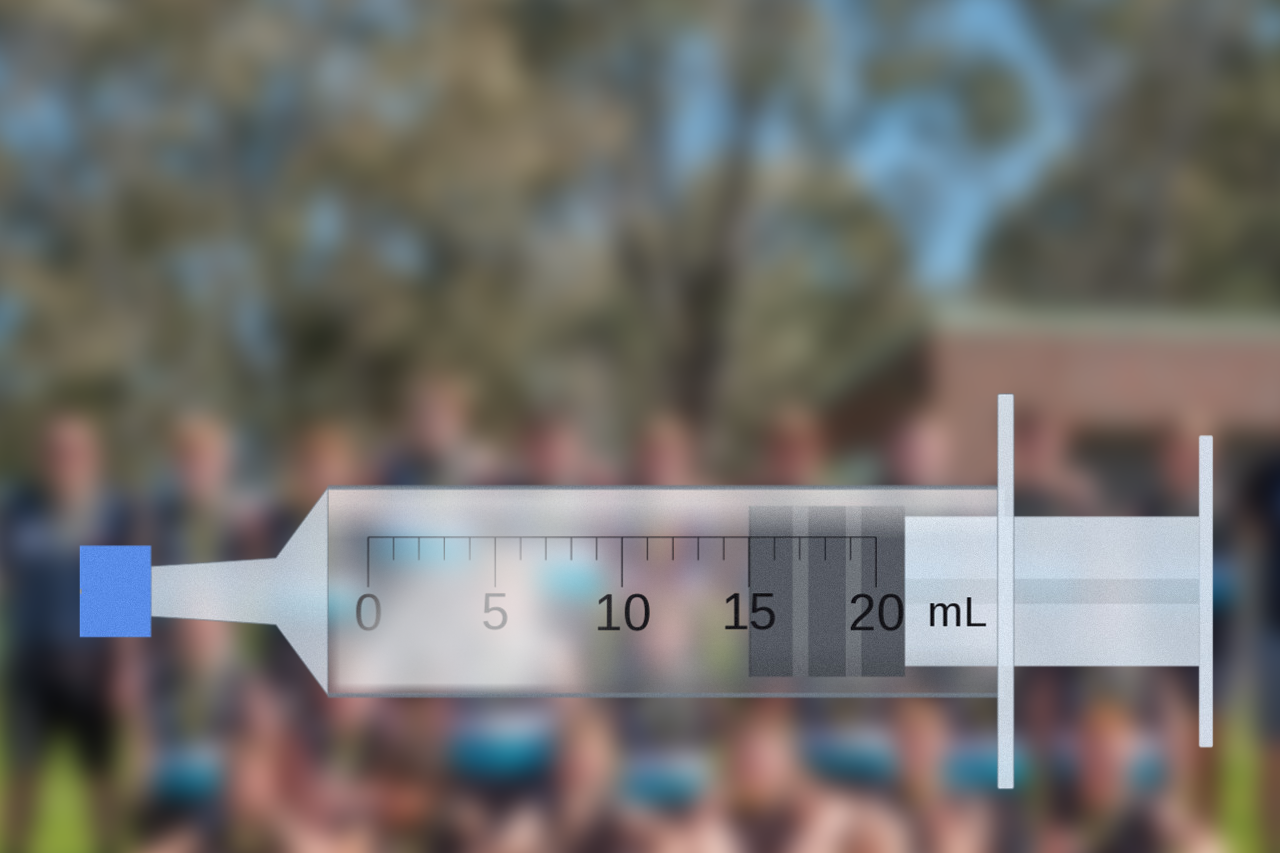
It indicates 15 mL
